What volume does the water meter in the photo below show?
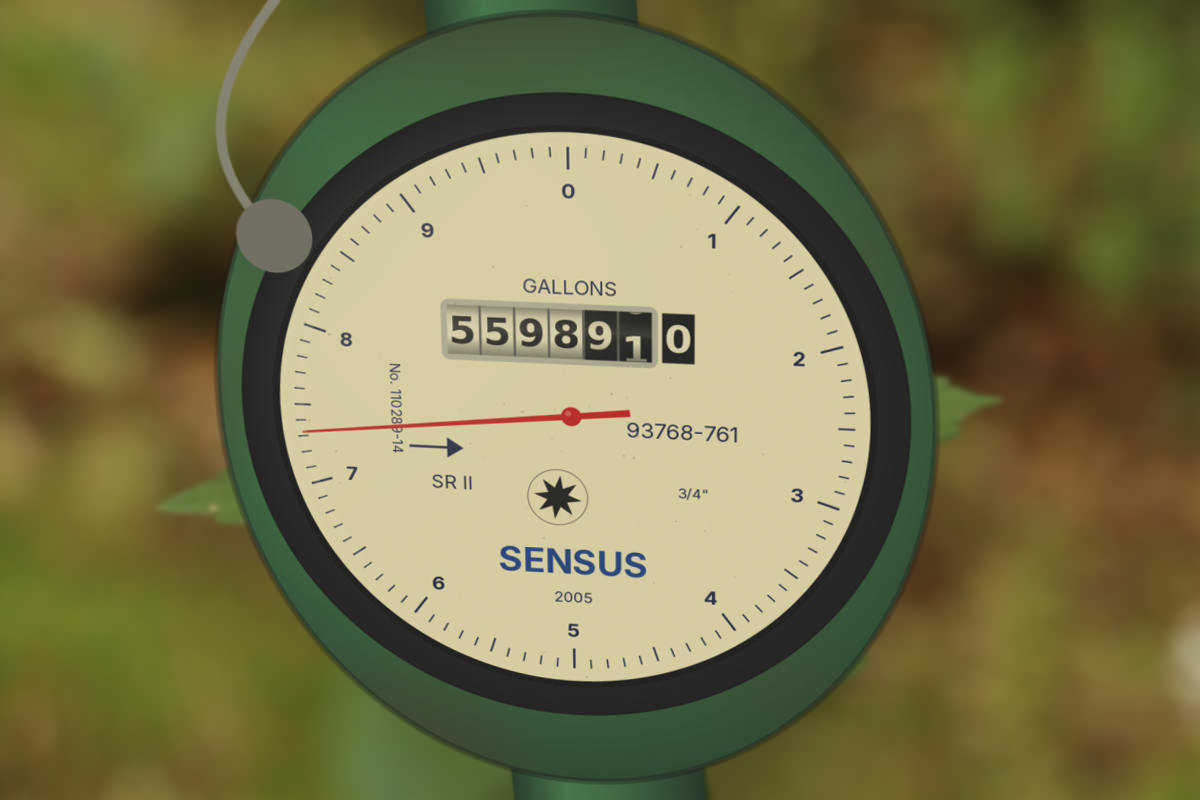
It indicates 5598907.3 gal
